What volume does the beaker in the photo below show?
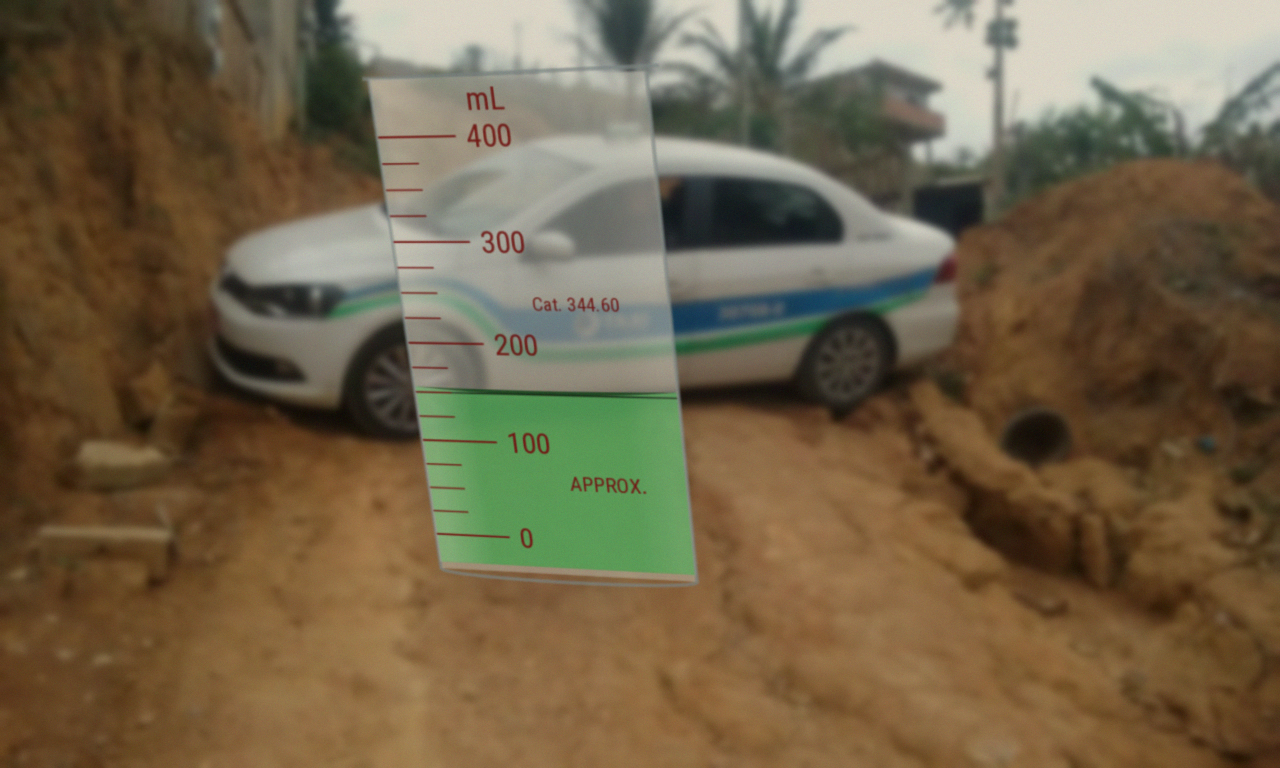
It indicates 150 mL
